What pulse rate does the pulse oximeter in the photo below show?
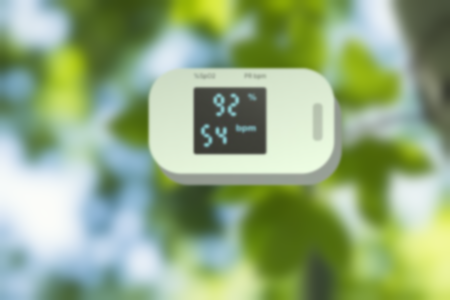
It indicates 54 bpm
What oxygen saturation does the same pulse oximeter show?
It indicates 92 %
